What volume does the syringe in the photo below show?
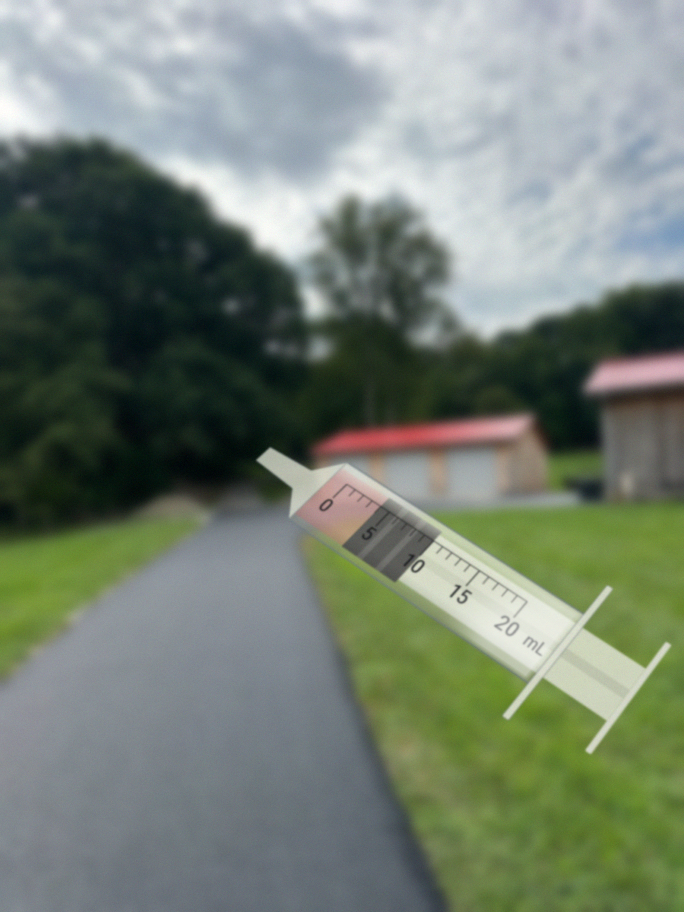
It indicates 4 mL
